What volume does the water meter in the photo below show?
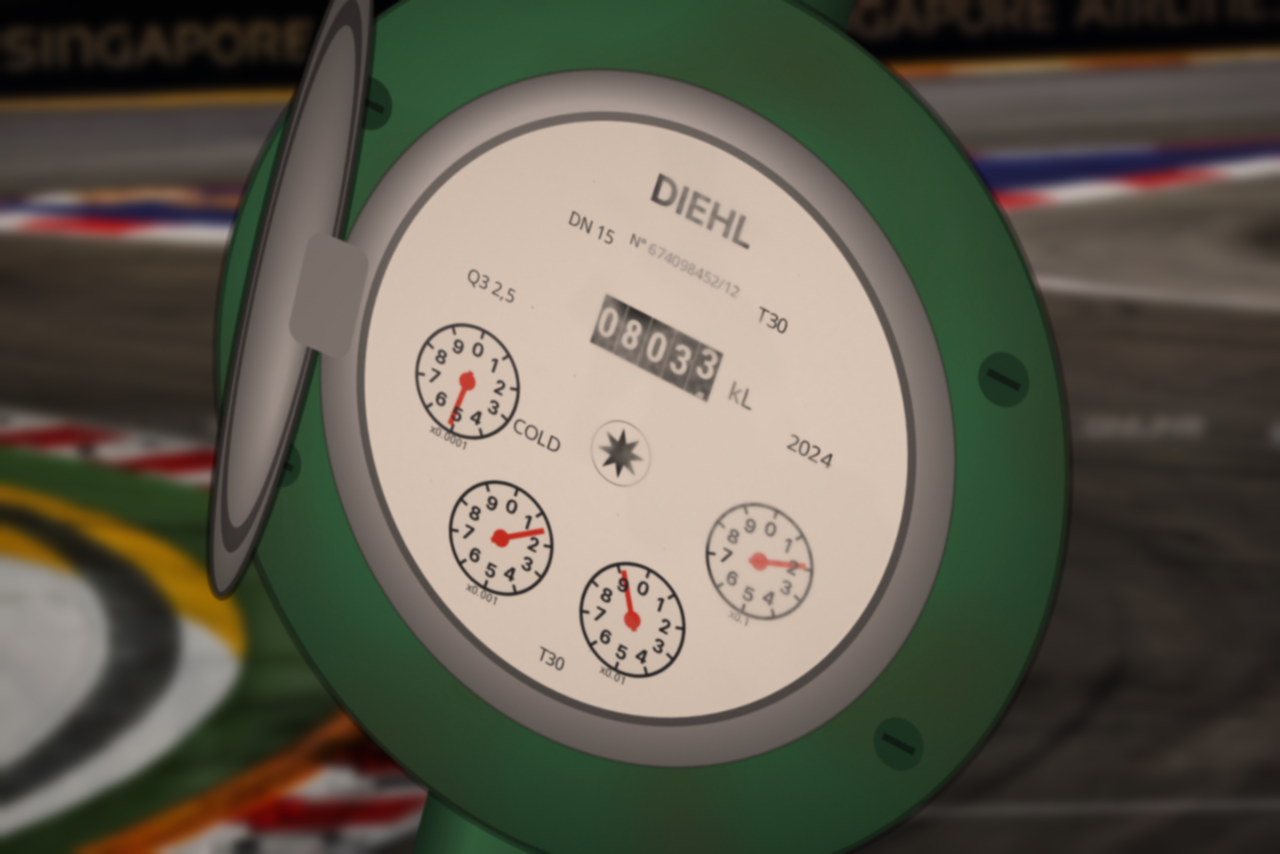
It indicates 8033.1915 kL
